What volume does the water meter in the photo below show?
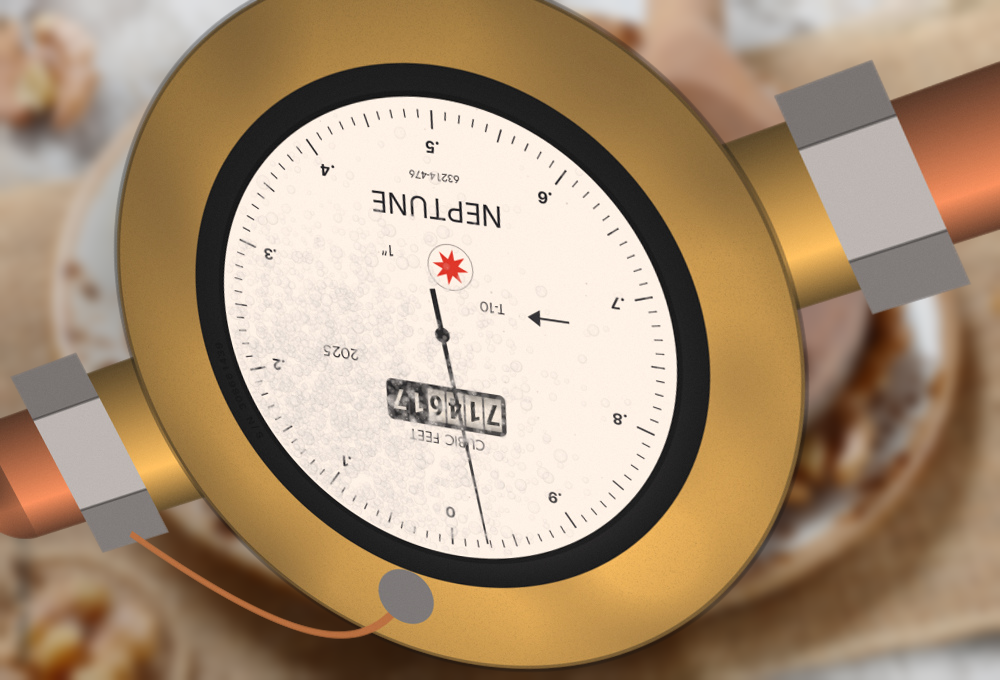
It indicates 714616.97 ft³
